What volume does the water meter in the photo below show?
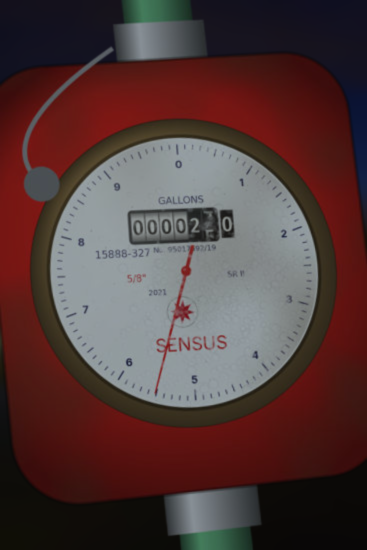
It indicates 245.5 gal
